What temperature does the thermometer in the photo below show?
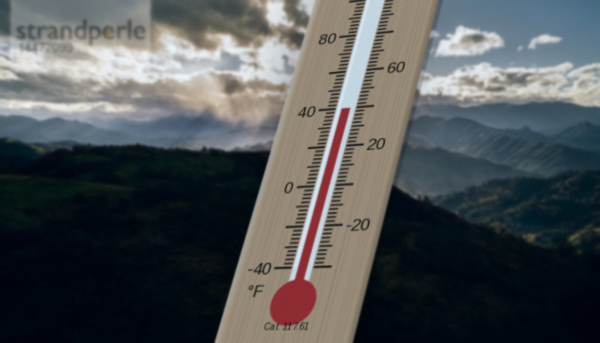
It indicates 40 °F
